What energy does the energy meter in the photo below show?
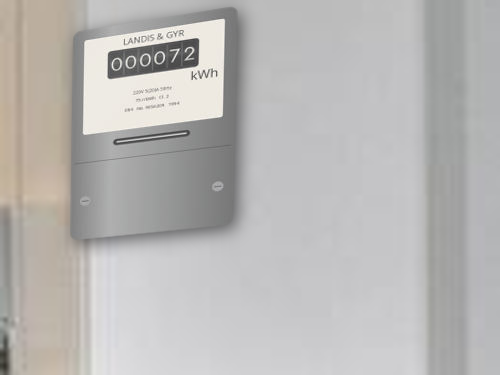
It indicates 72 kWh
